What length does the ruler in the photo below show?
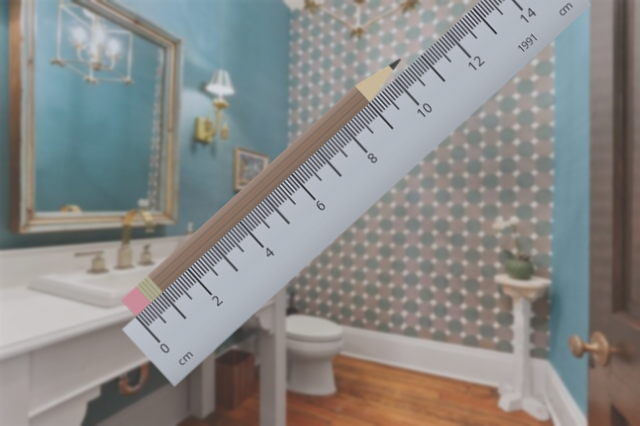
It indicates 10.5 cm
